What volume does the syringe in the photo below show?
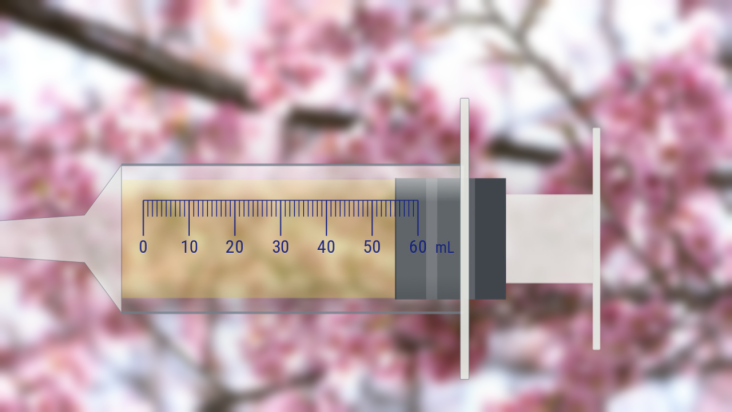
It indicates 55 mL
